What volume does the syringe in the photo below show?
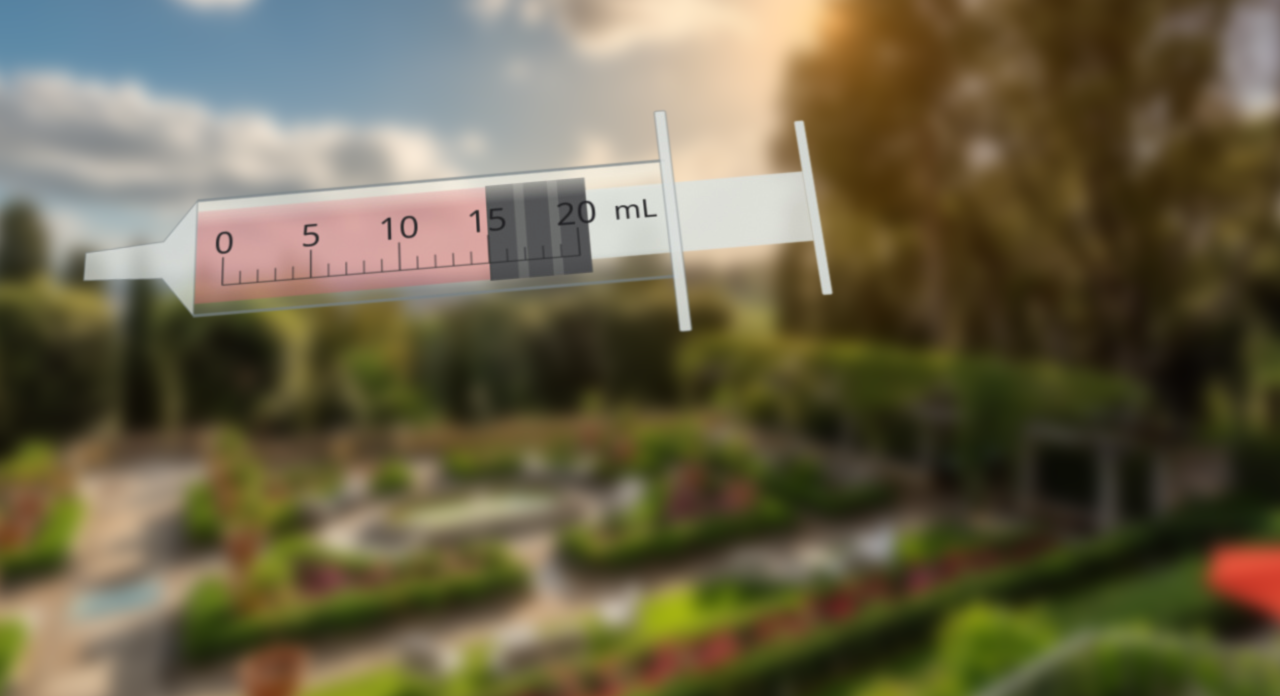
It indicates 15 mL
